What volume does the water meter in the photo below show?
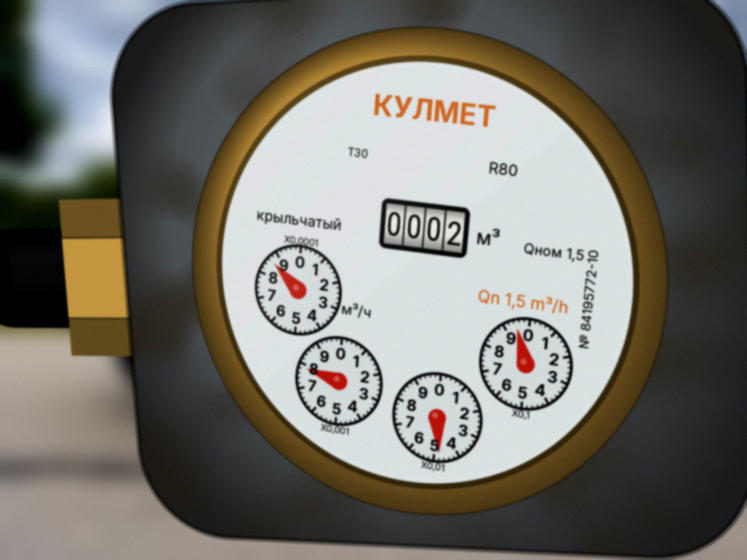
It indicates 1.9478 m³
